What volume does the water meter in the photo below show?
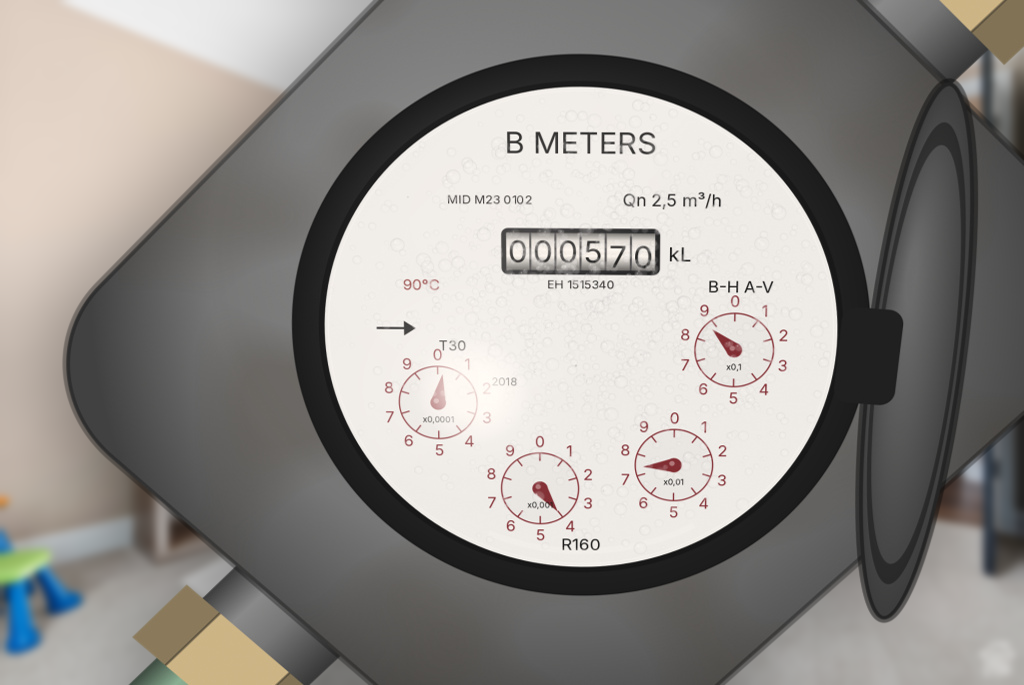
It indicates 569.8740 kL
